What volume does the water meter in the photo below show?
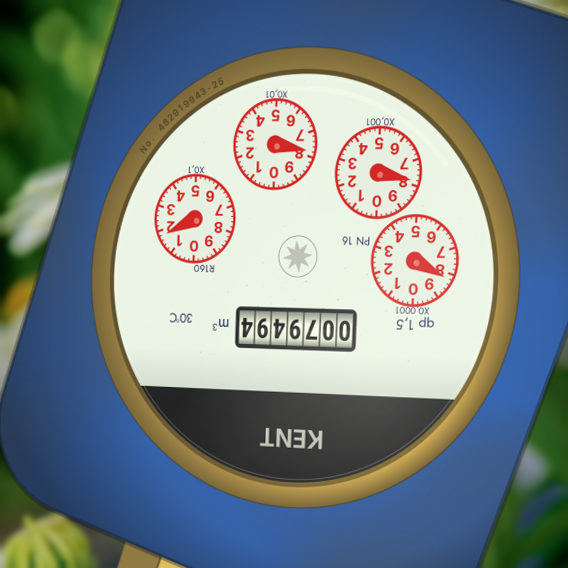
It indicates 79494.1778 m³
